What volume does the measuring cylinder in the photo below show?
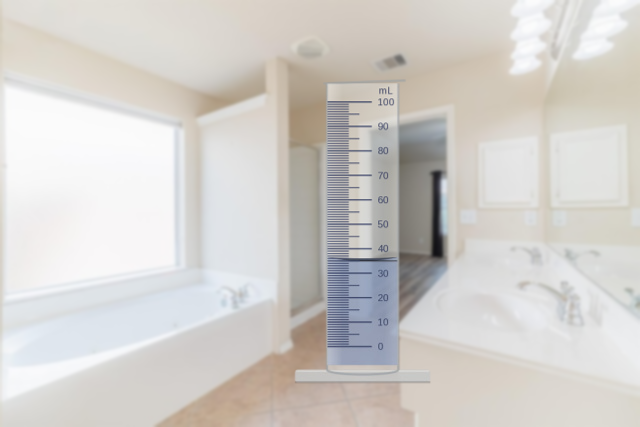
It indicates 35 mL
